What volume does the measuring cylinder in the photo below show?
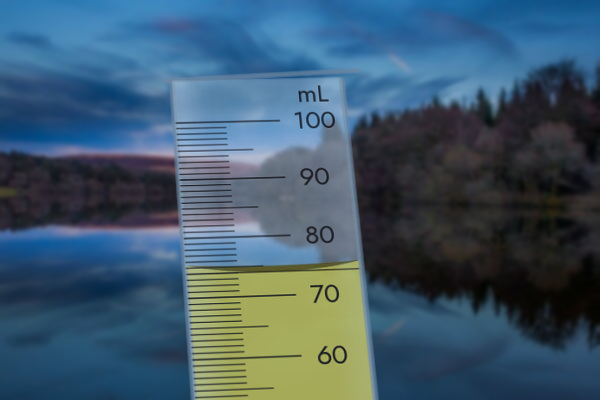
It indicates 74 mL
